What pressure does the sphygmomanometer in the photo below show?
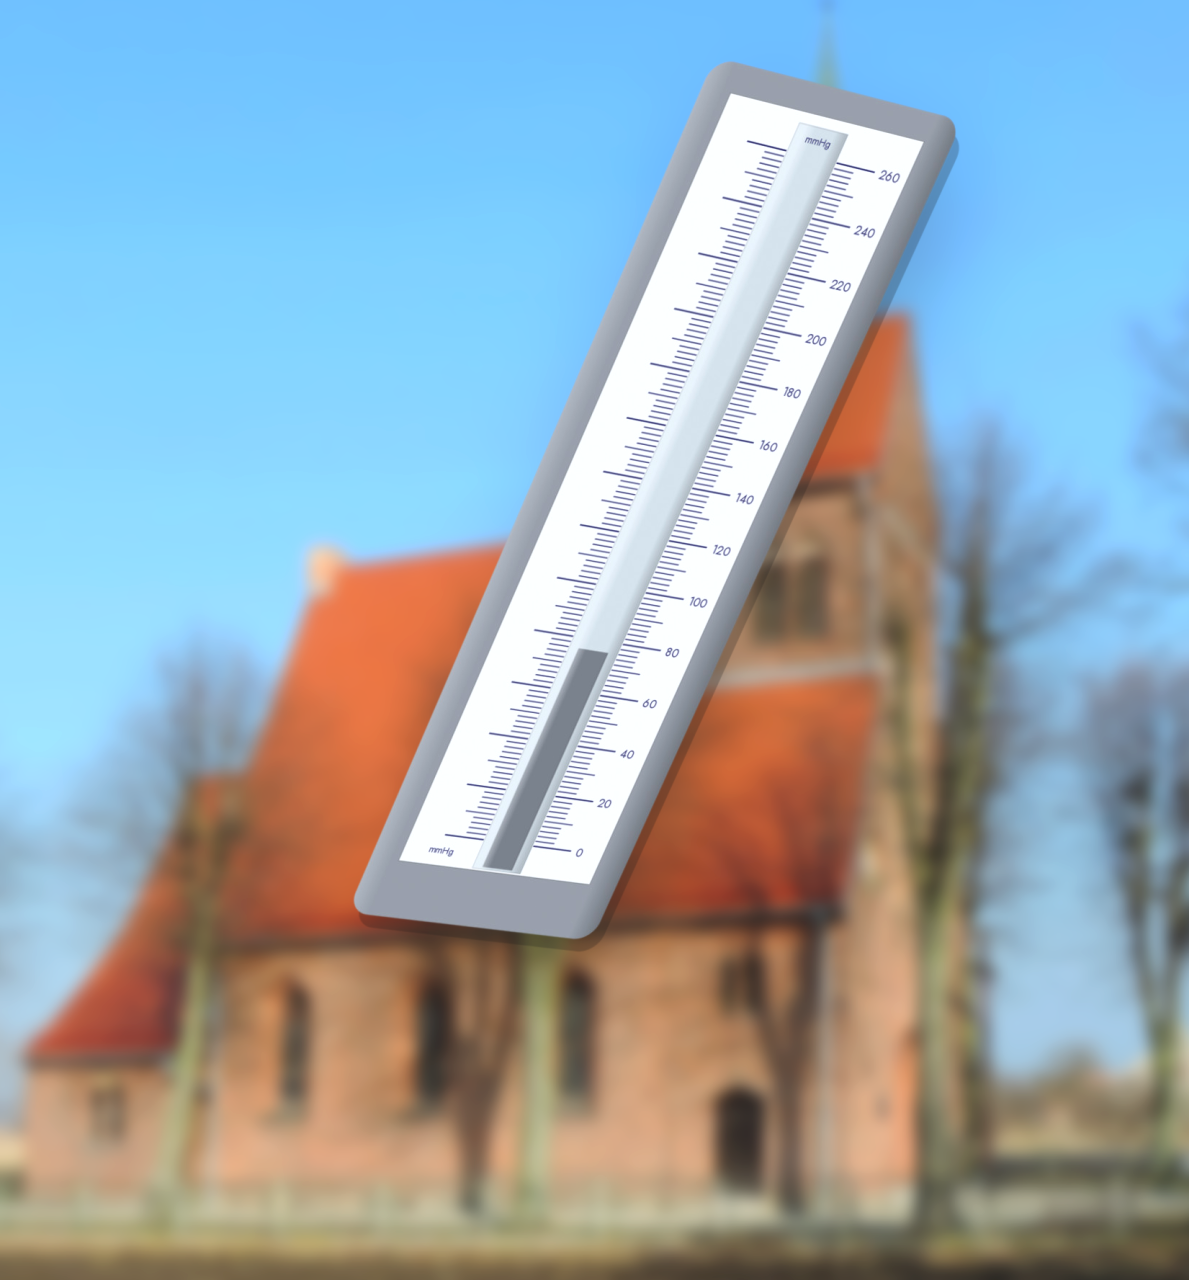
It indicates 76 mmHg
